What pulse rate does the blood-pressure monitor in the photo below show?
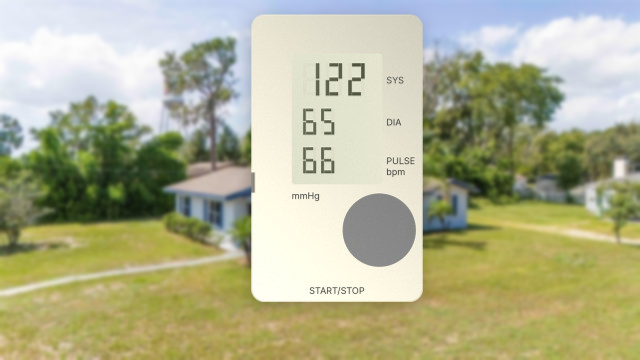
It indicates 66 bpm
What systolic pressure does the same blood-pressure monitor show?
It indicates 122 mmHg
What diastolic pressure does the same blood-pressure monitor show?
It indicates 65 mmHg
